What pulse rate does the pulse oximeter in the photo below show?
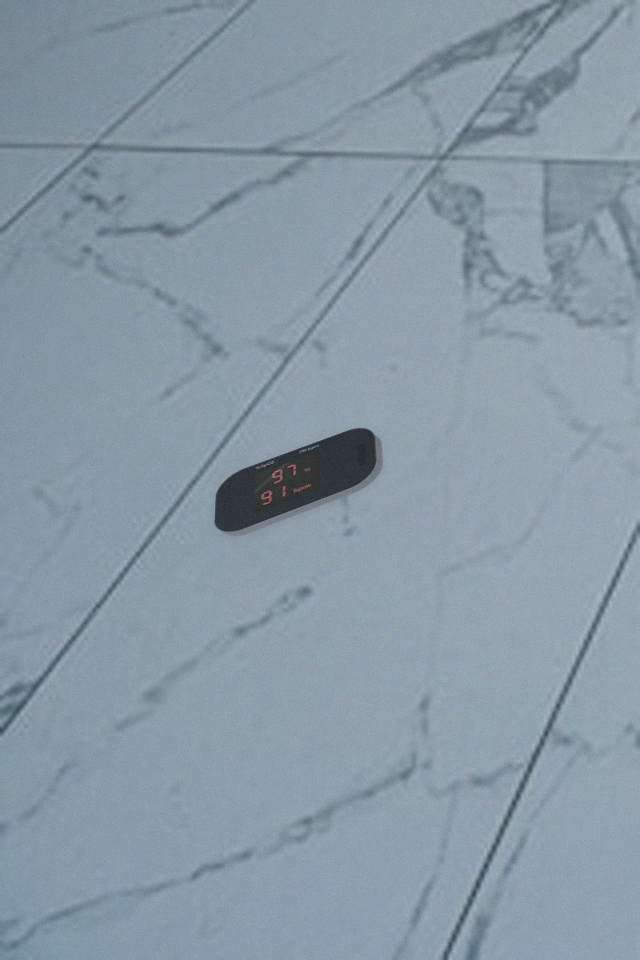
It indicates 91 bpm
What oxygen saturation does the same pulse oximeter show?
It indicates 97 %
